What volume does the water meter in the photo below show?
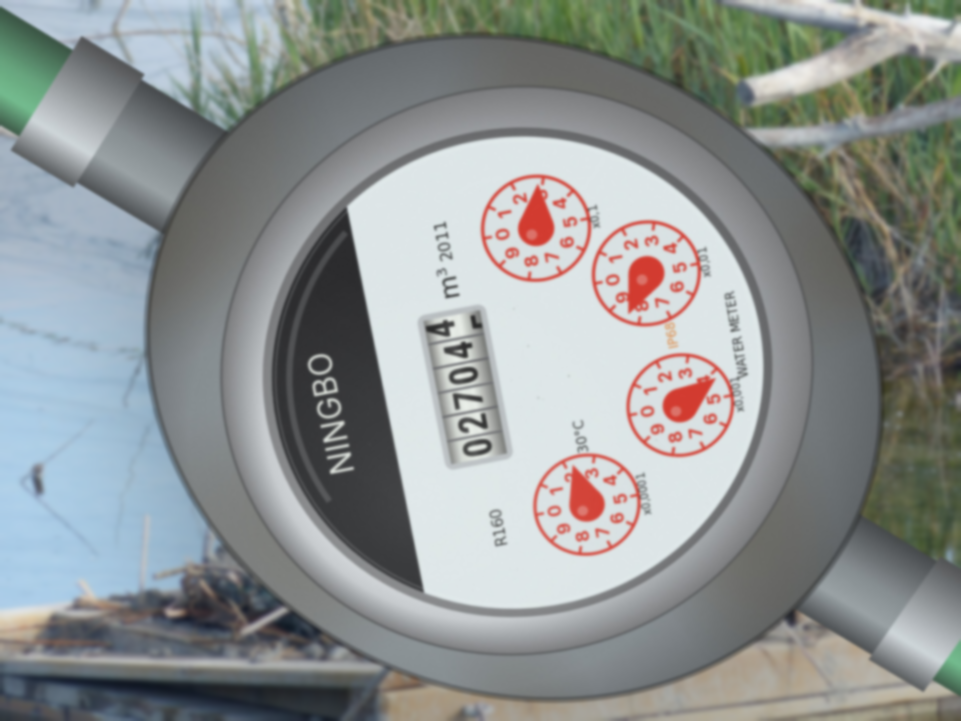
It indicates 27044.2842 m³
